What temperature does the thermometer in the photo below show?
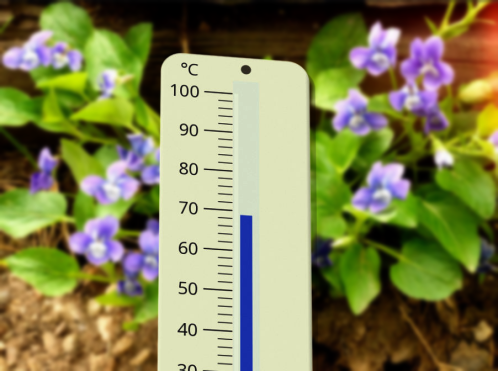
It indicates 69 °C
